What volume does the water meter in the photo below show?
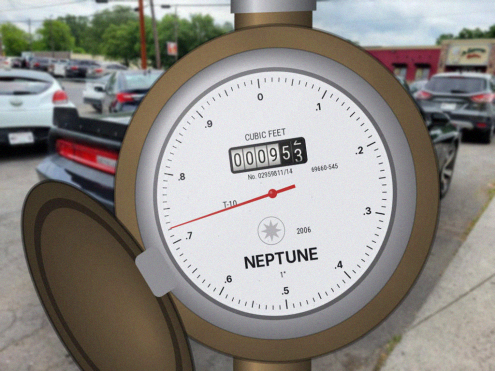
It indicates 952.72 ft³
